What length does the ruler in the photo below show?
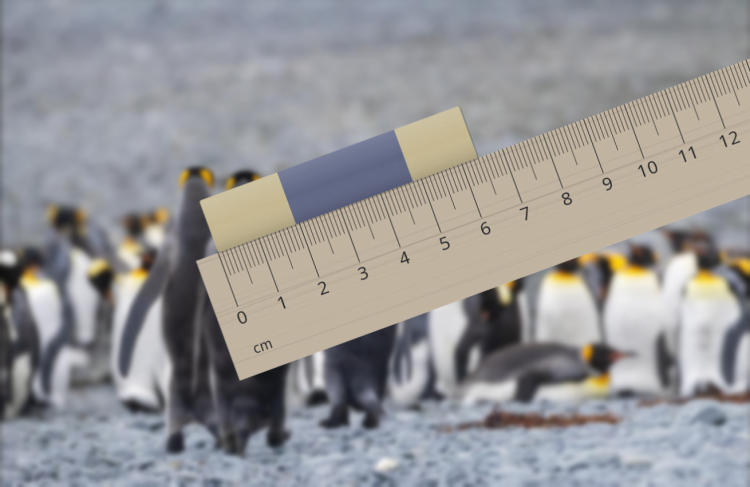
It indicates 6.4 cm
